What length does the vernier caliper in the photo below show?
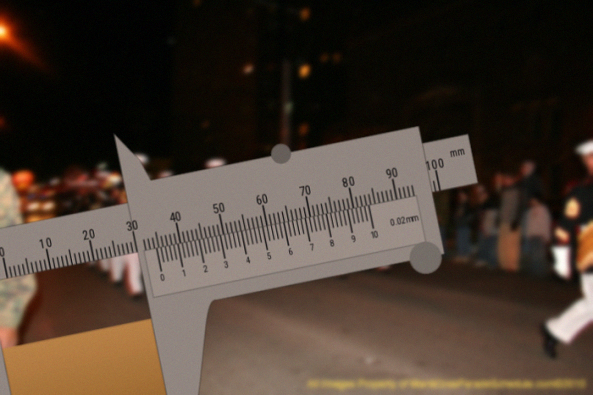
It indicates 34.5 mm
